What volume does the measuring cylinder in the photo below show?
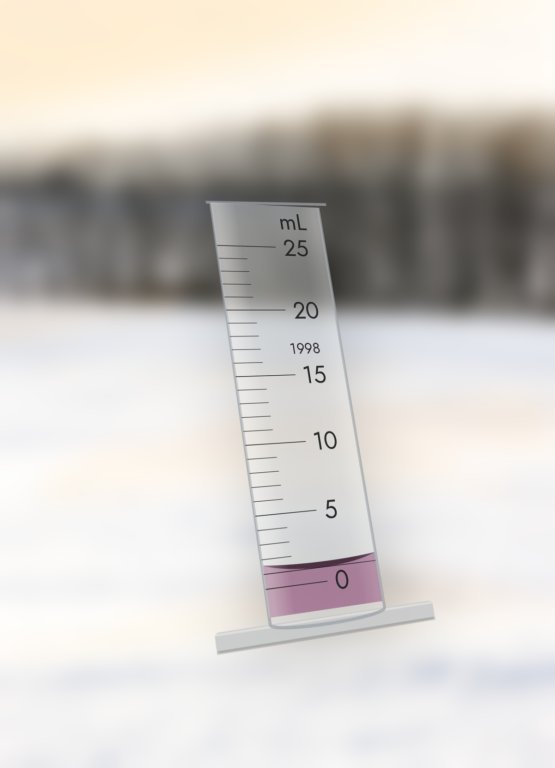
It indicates 1 mL
